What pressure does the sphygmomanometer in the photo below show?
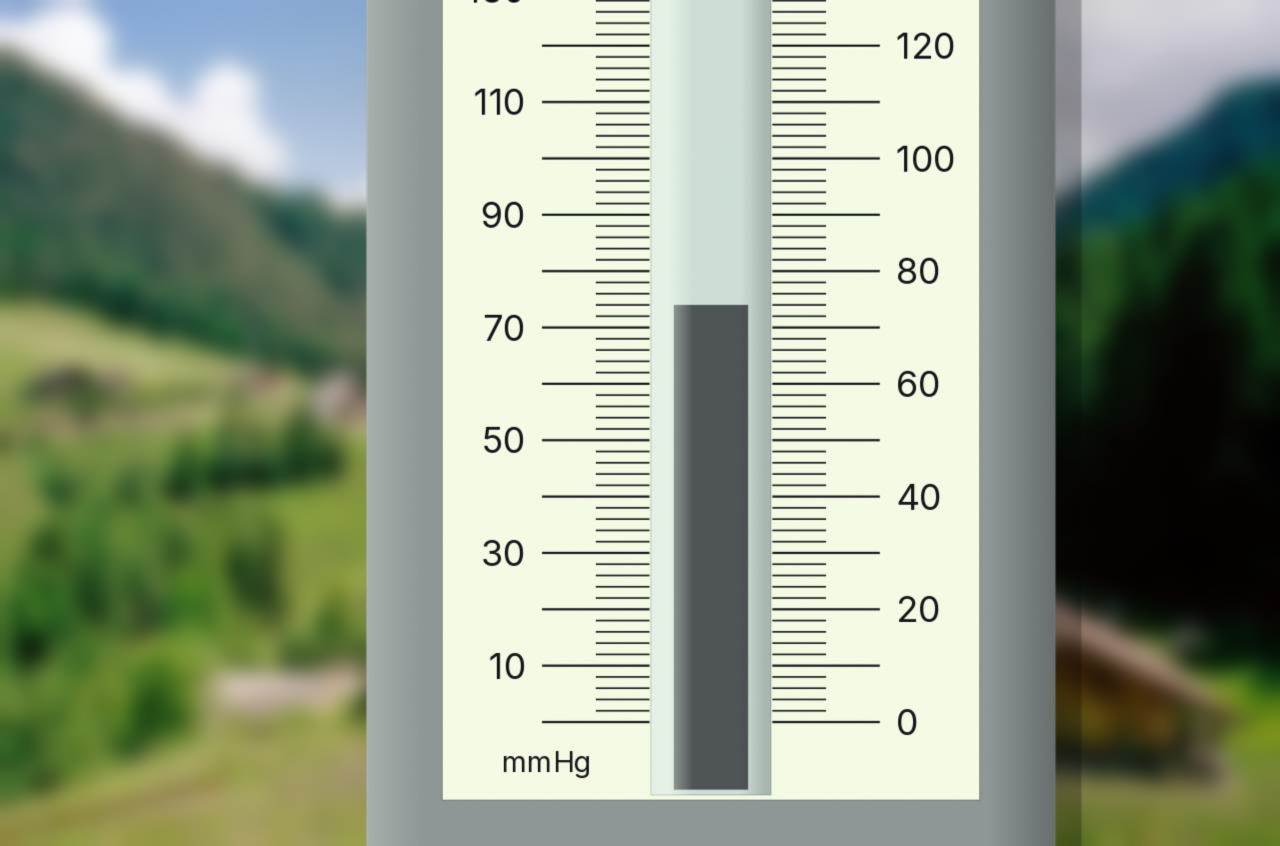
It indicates 74 mmHg
